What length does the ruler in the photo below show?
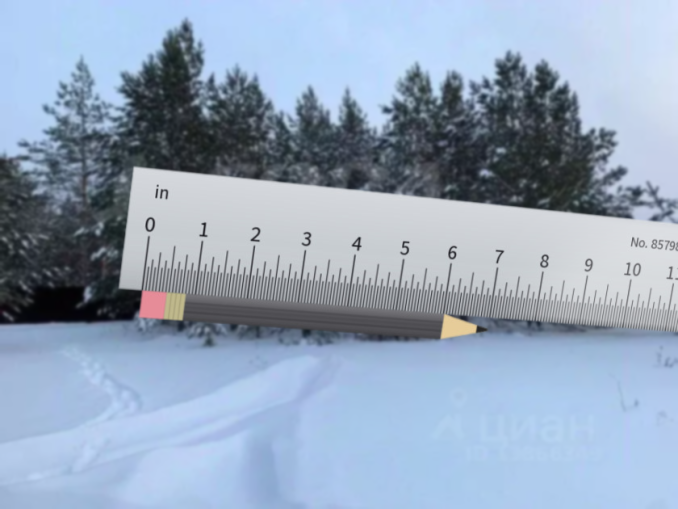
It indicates 7 in
